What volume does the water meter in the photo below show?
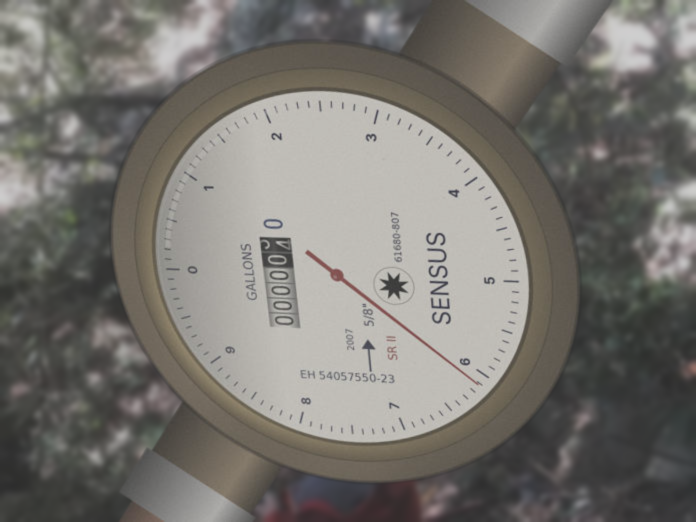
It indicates 36.1 gal
